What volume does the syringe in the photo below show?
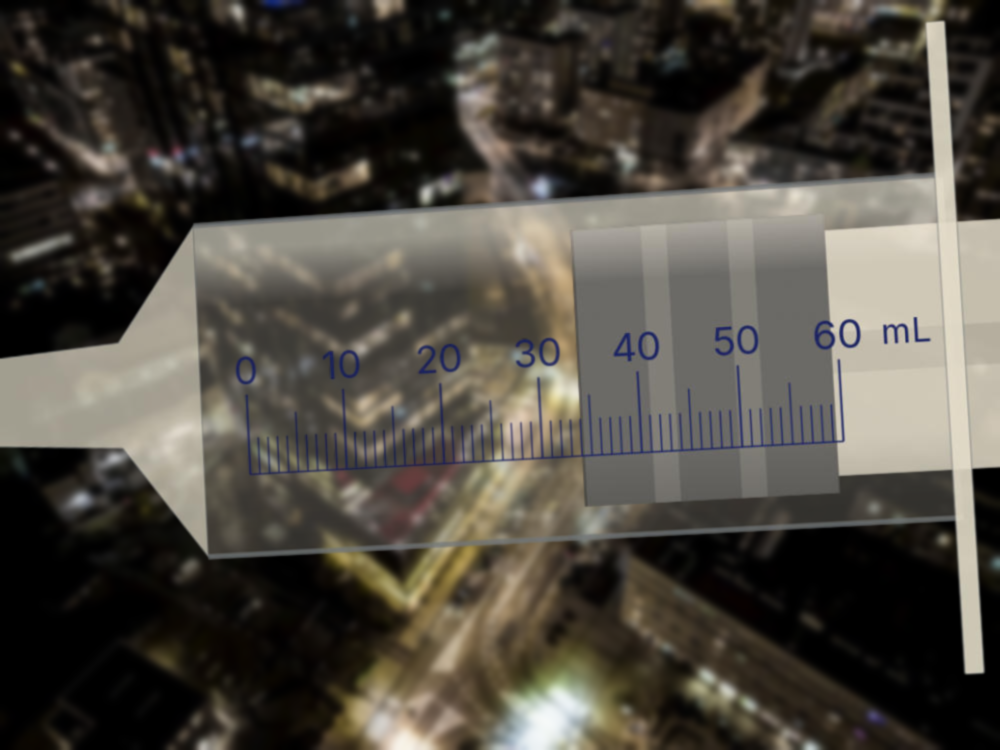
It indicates 34 mL
